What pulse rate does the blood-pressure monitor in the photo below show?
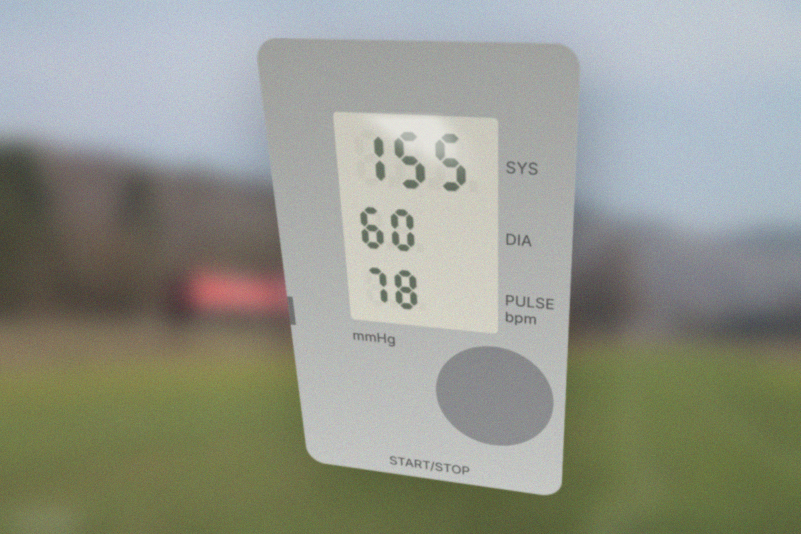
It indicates 78 bpm
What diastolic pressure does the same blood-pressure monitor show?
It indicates 60 mmHg
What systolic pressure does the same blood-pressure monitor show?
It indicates 155 mmHg
